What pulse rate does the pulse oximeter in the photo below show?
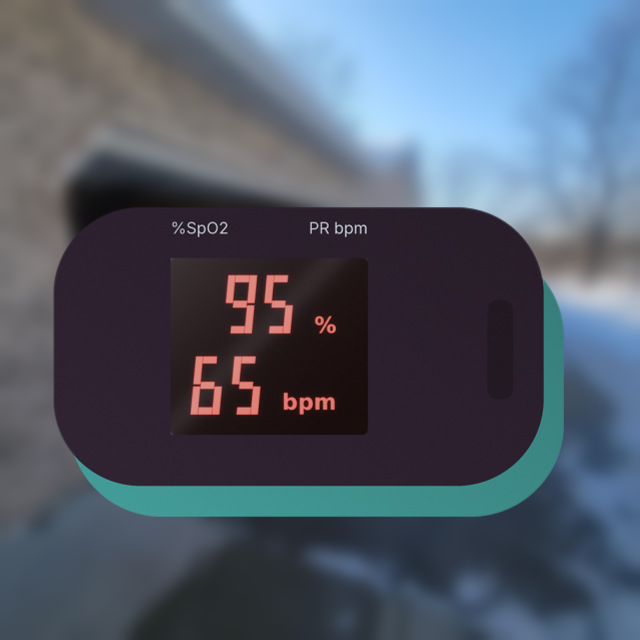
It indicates 65 bpm
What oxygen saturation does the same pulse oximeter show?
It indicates 95 %
